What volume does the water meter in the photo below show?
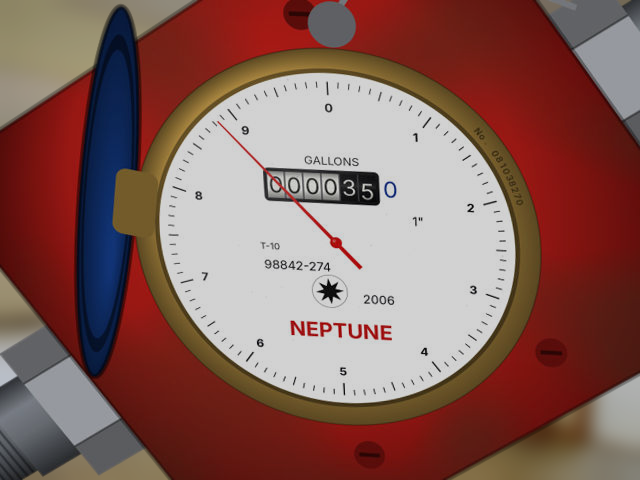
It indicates 348.8 gal
